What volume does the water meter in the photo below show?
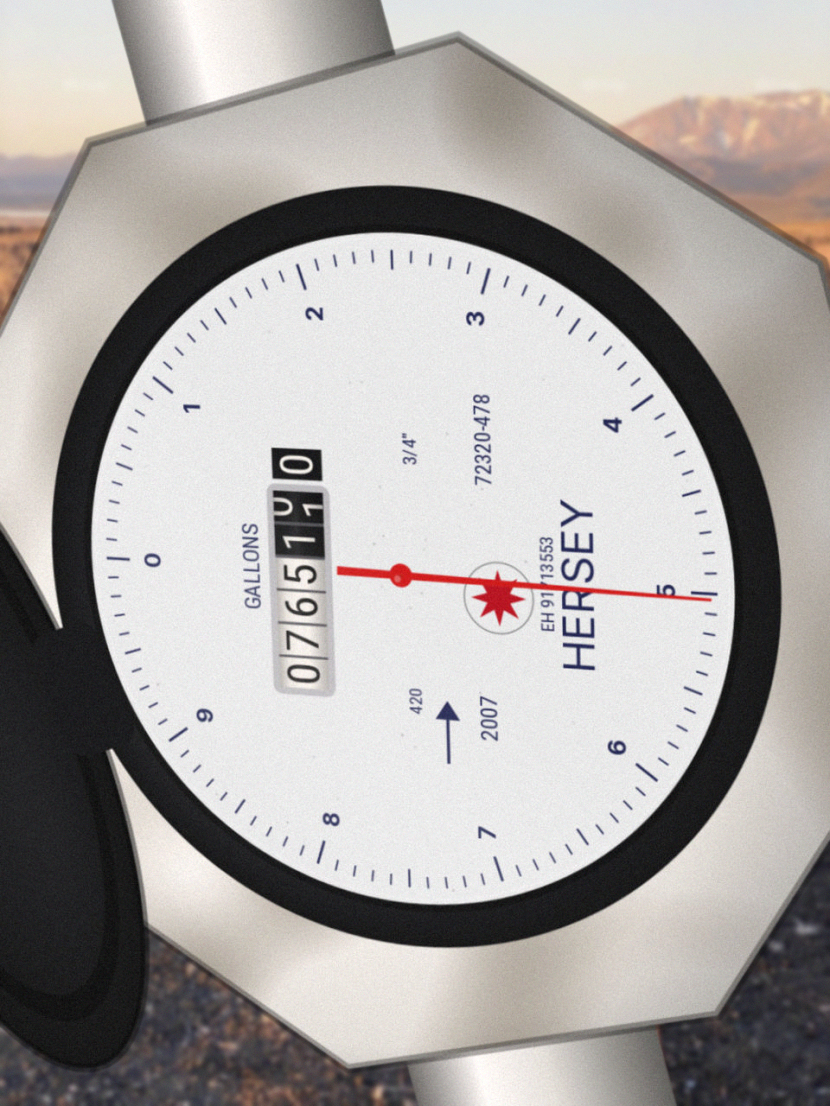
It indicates 765105.0 gal
